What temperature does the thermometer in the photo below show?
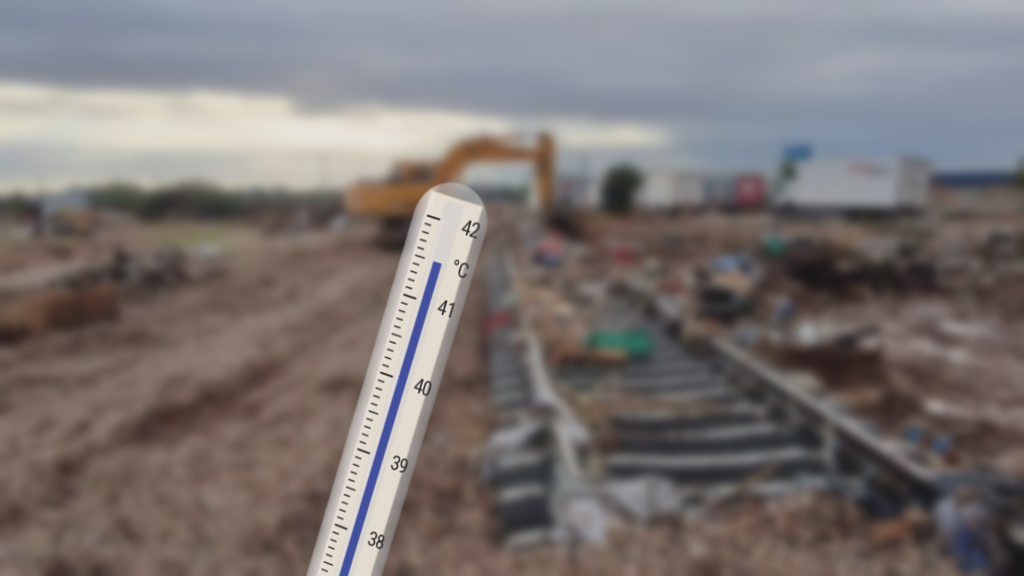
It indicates 41.5 °C
